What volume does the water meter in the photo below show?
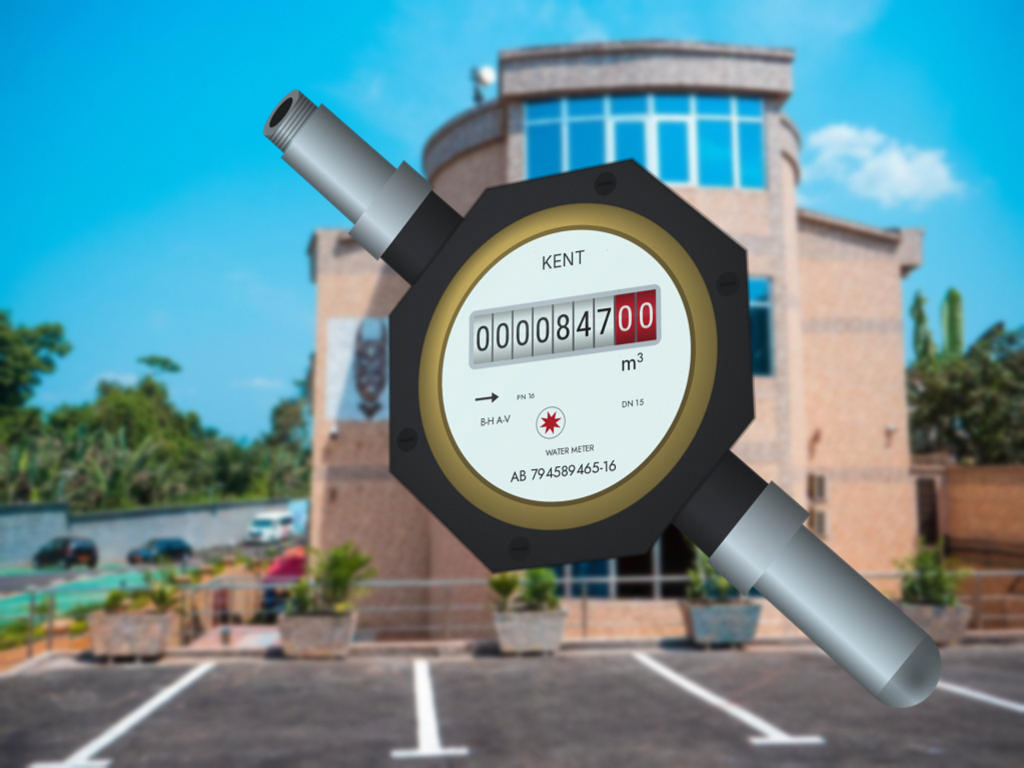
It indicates 847.00 m³
